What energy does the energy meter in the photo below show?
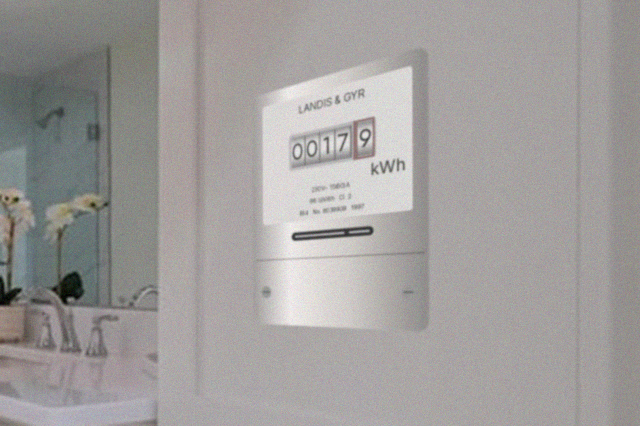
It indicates 17.9 kWh
